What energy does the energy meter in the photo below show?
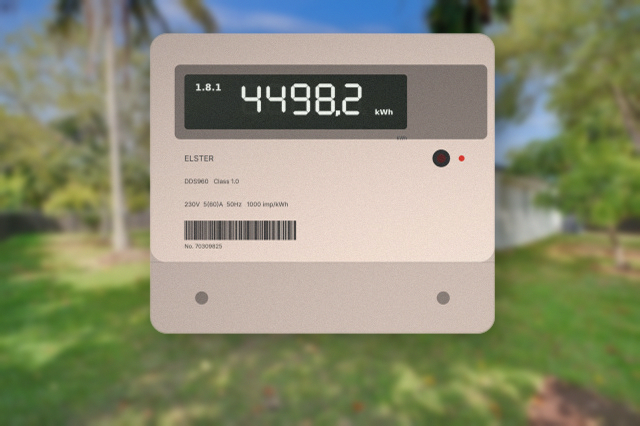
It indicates 4498.2 kWh
